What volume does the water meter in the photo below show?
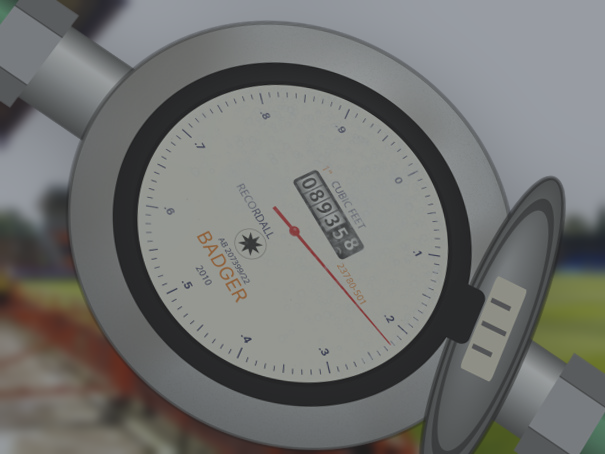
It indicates 89358.22 ft³
